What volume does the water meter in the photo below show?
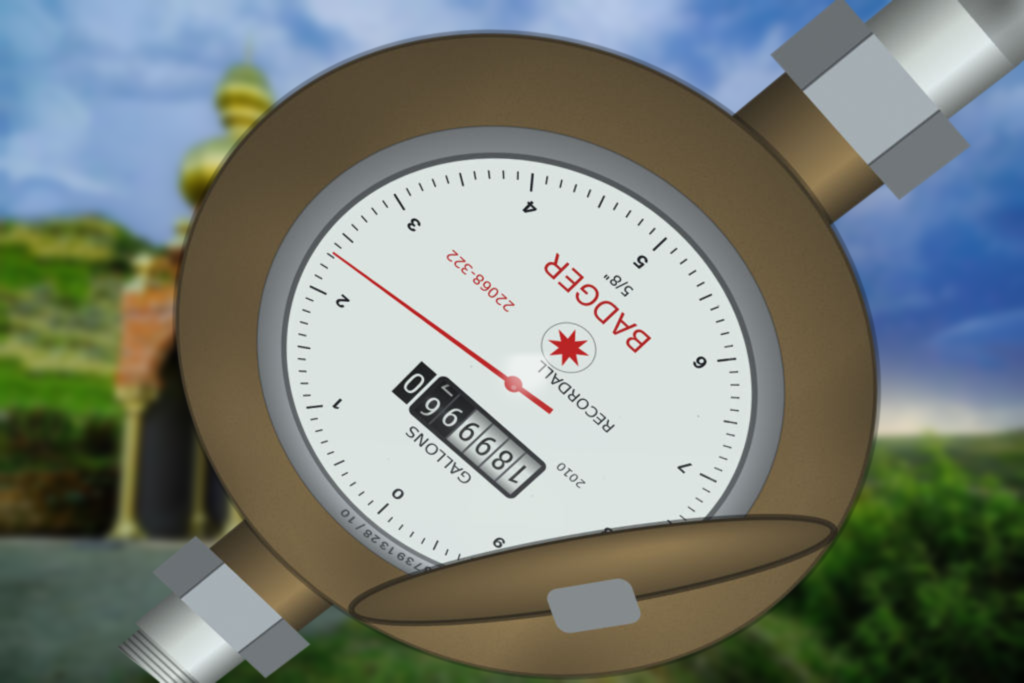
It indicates 1899962.3 gal
